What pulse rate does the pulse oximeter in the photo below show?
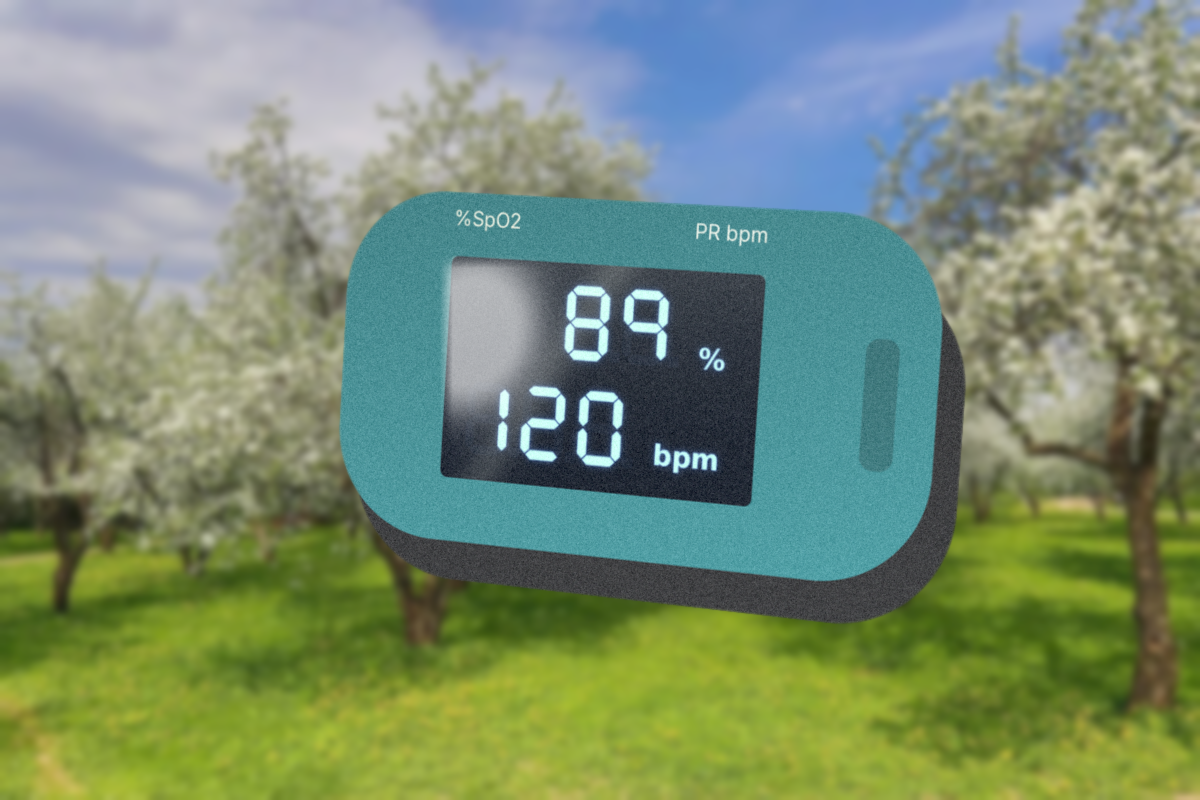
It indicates 120 bpm
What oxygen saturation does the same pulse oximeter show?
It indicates 89 %
